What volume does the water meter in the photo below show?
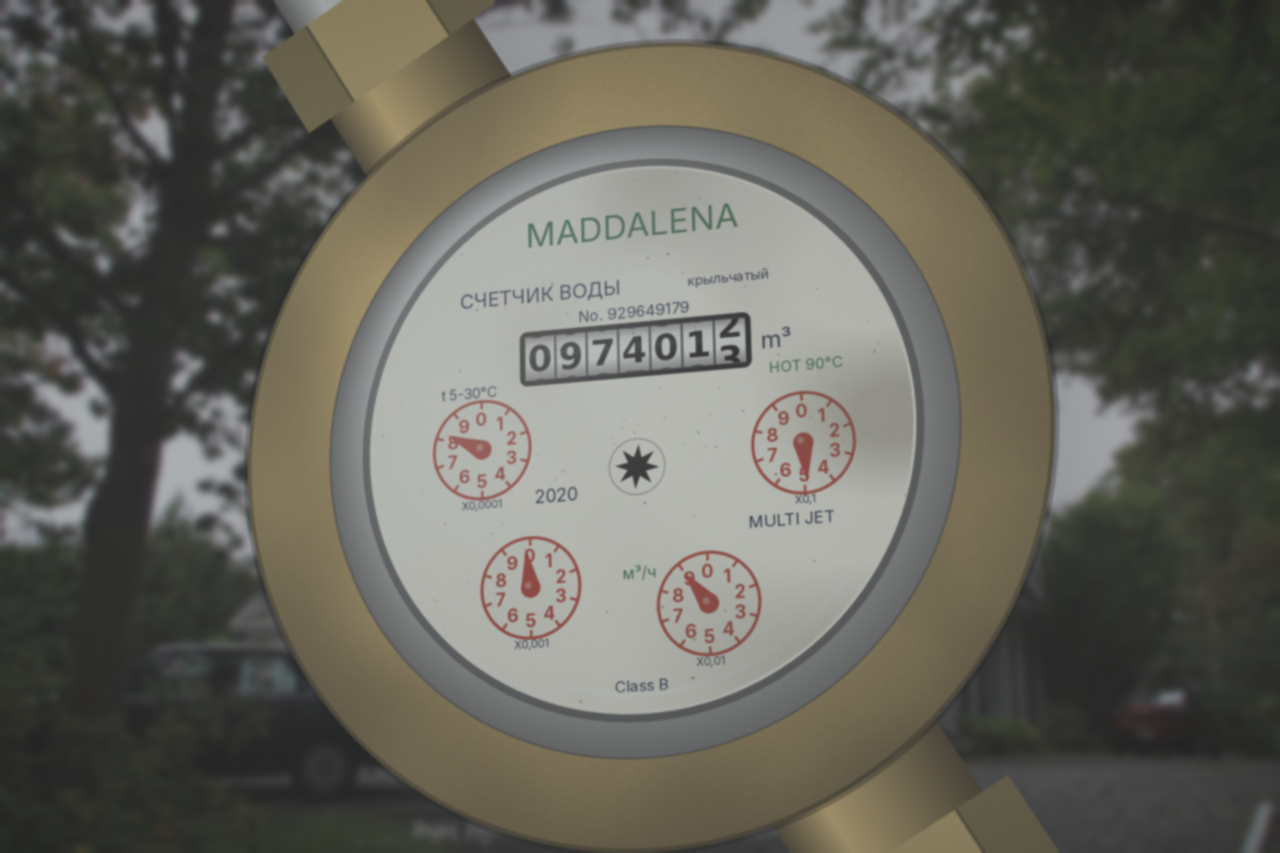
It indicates 974012.4898 m³
